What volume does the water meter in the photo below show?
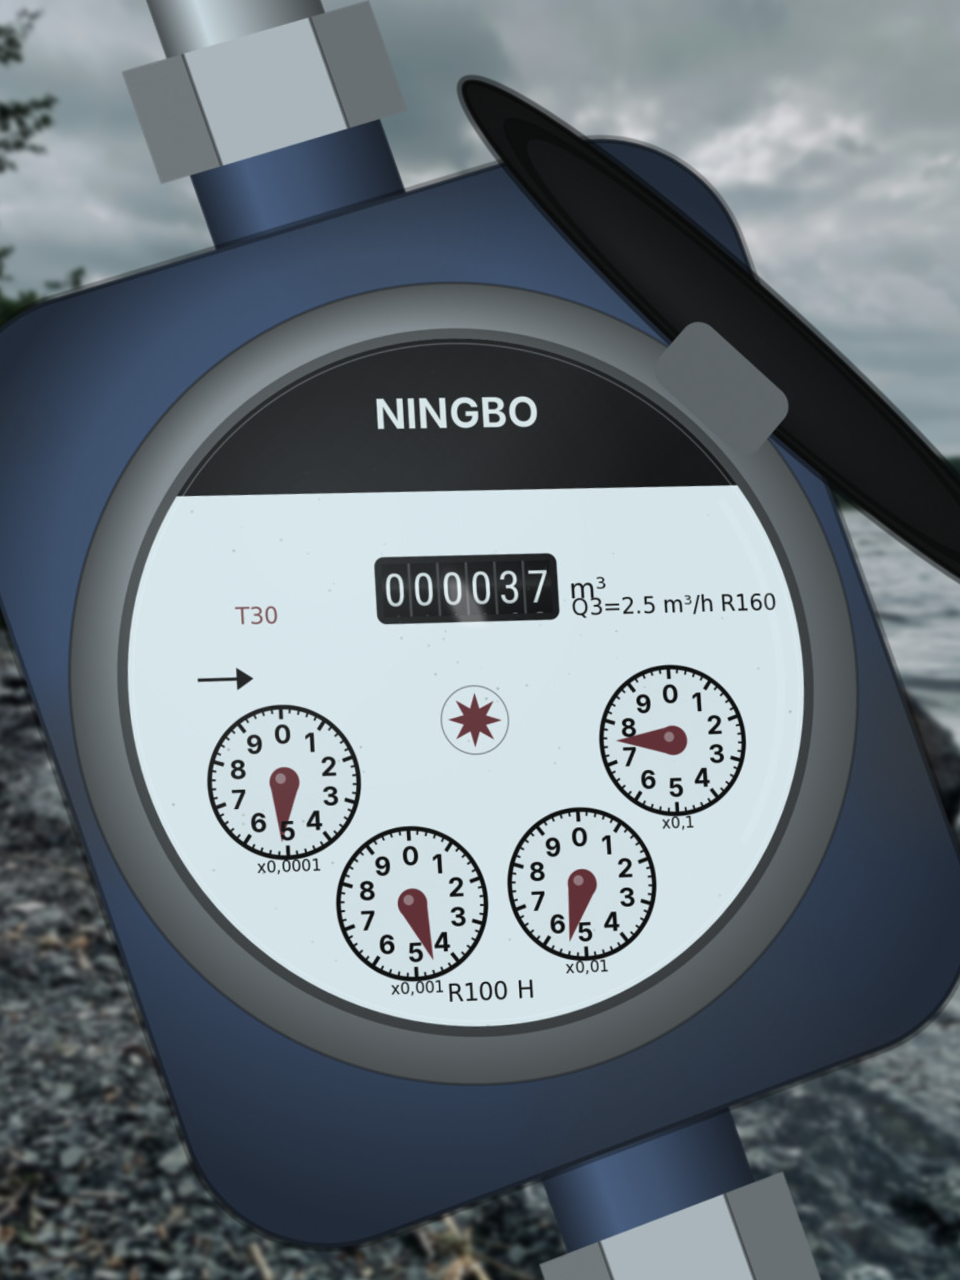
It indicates 37.7545 m³
